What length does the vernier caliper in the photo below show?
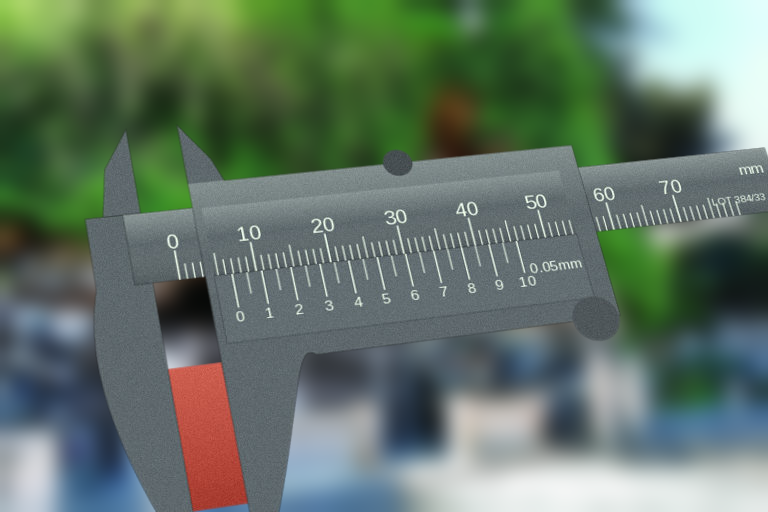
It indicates 6.8 mm
